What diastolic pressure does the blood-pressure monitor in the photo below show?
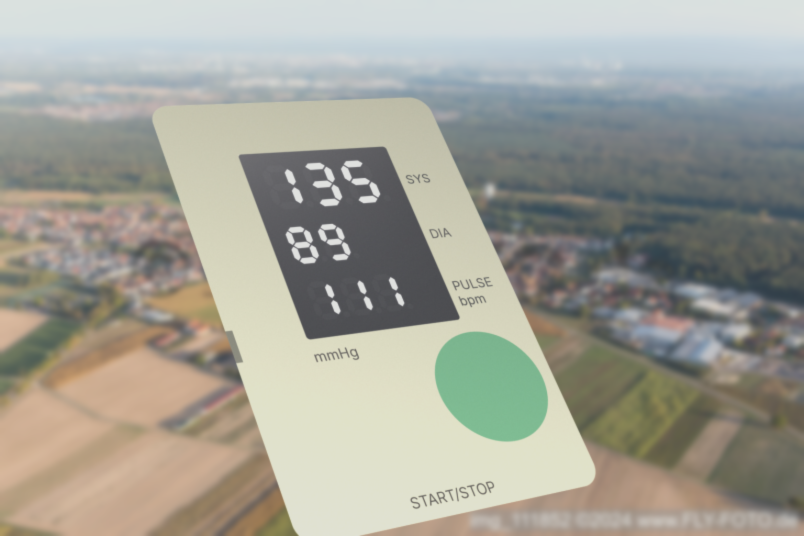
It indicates 89 mmHg
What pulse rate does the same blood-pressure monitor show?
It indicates 111 bpm
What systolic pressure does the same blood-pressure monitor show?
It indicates 135 mmHg
